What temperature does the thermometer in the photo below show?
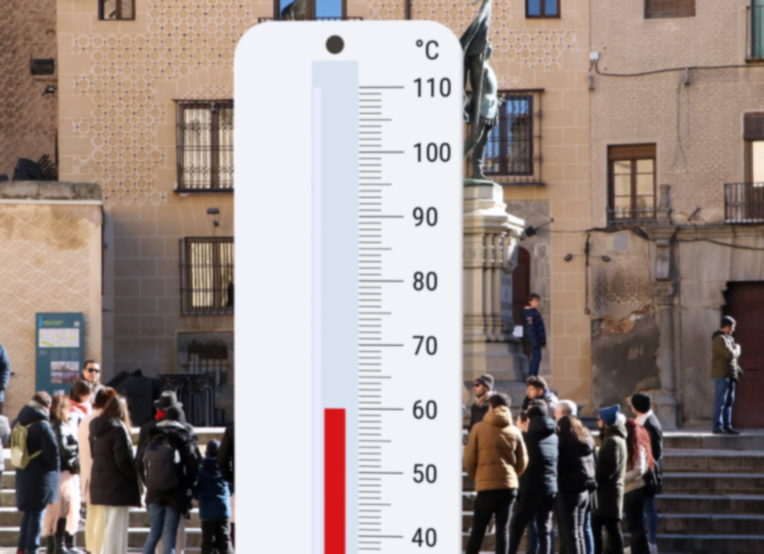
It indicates 60 °C
